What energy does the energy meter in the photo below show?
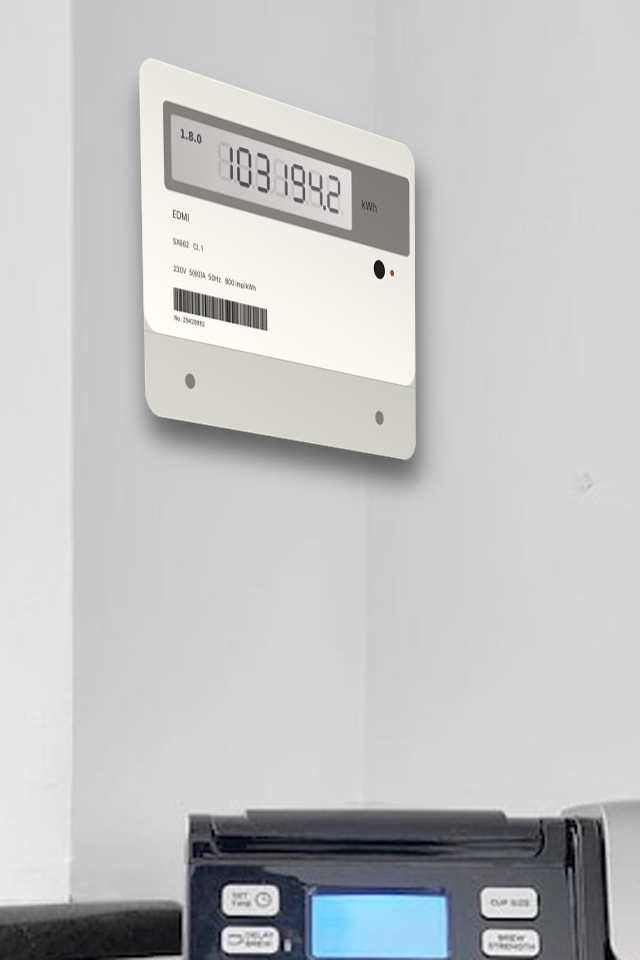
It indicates 103194.2 kWh
